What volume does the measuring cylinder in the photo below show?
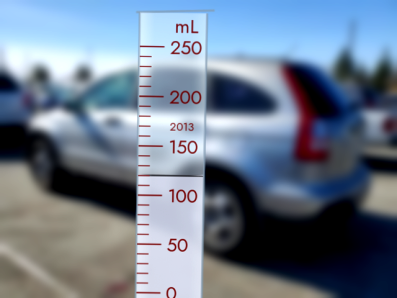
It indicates 120 mL
